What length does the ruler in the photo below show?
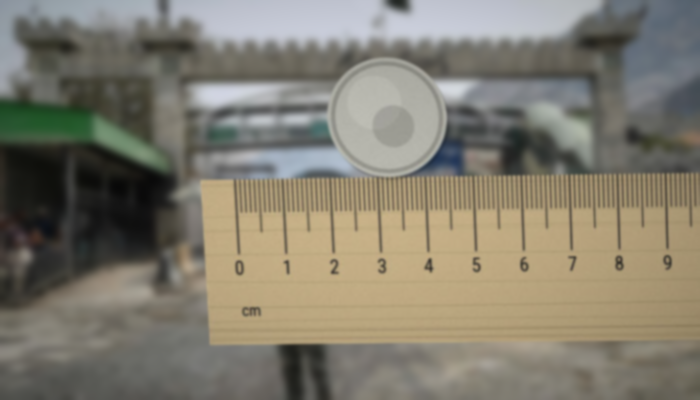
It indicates 2.5 cm
